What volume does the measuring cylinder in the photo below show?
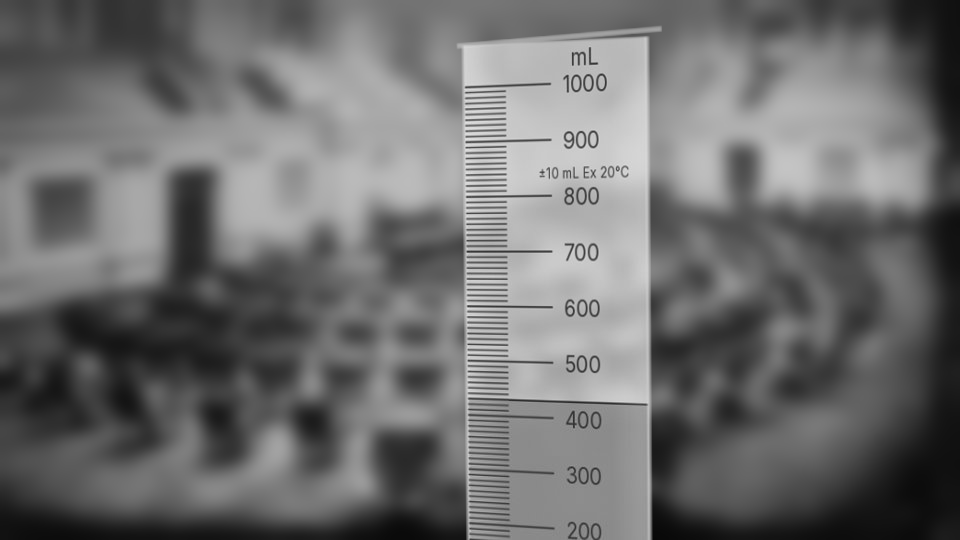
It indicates 430 mL
